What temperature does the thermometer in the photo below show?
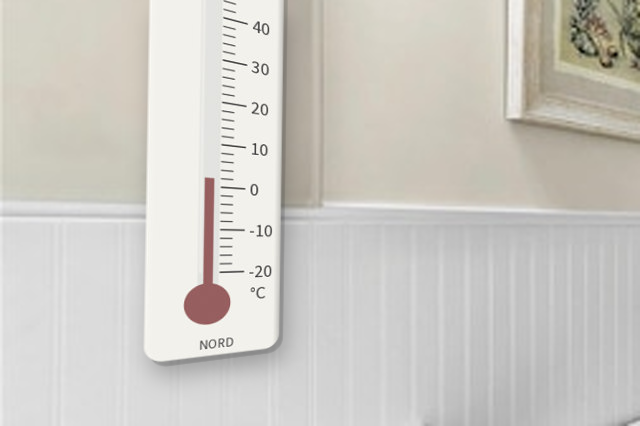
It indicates 2 °C
